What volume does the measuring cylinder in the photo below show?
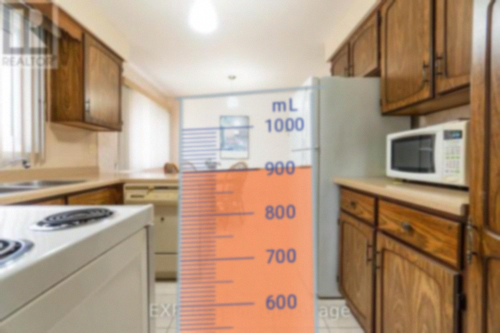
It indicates 900 mL
